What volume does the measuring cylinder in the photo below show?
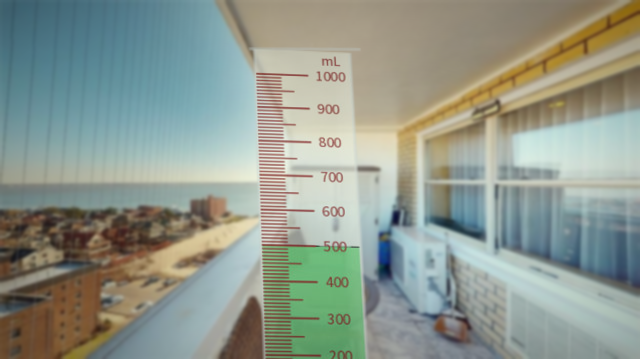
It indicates 500 mL
